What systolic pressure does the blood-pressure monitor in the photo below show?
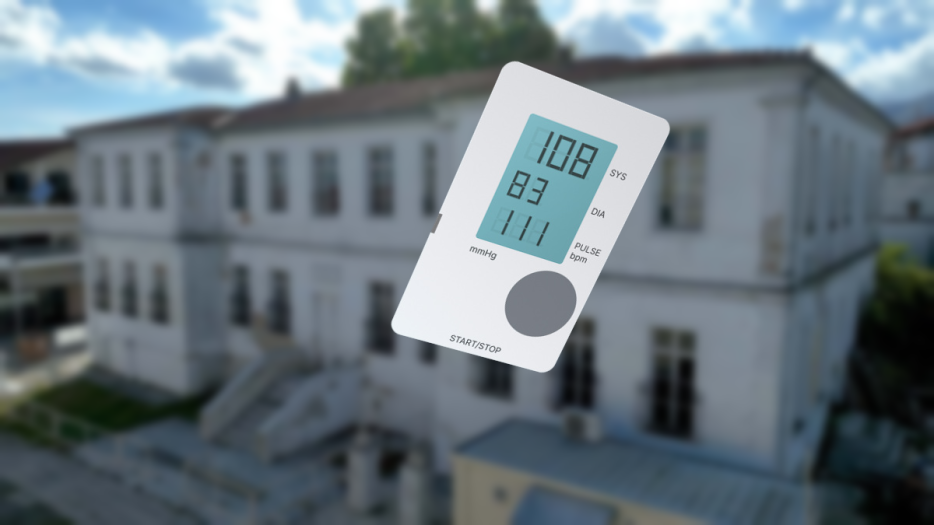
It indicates 108 mmHg
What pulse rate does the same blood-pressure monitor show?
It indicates 111 bpm
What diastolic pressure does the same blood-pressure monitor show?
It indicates 83 mmHg
